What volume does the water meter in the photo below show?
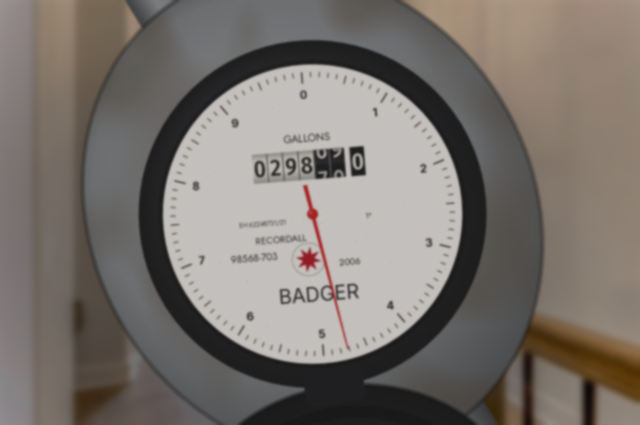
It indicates 298694.7 gal
